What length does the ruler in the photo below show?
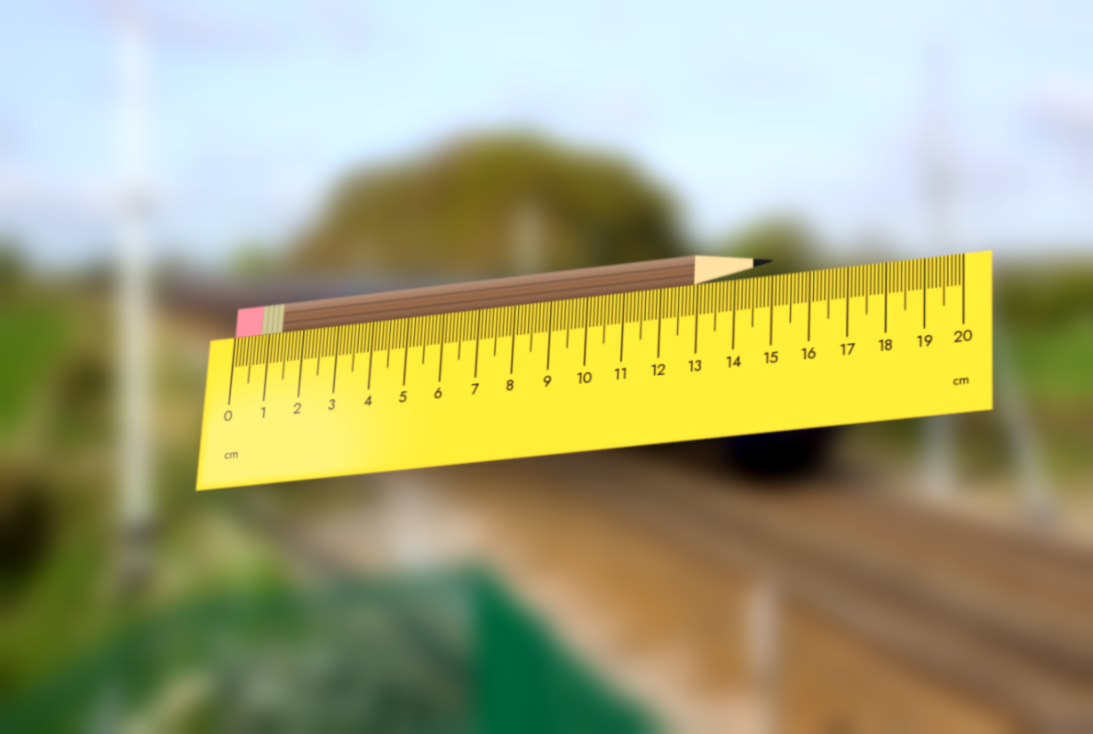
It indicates 15 cm
